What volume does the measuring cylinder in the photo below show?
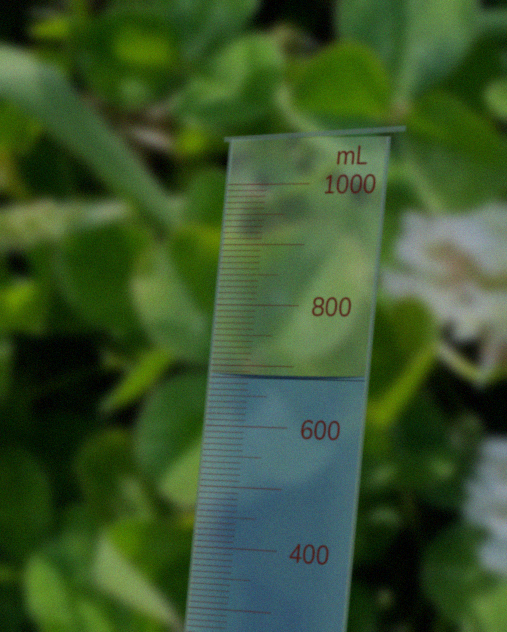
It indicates 680 mL
